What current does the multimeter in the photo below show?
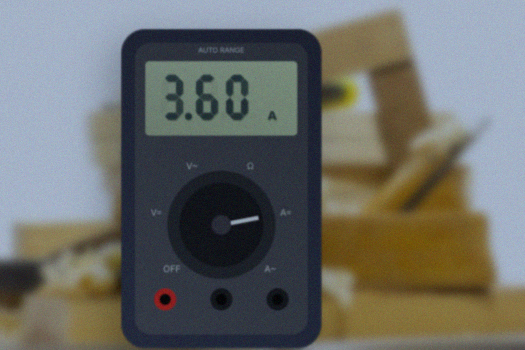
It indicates 3.60 A
